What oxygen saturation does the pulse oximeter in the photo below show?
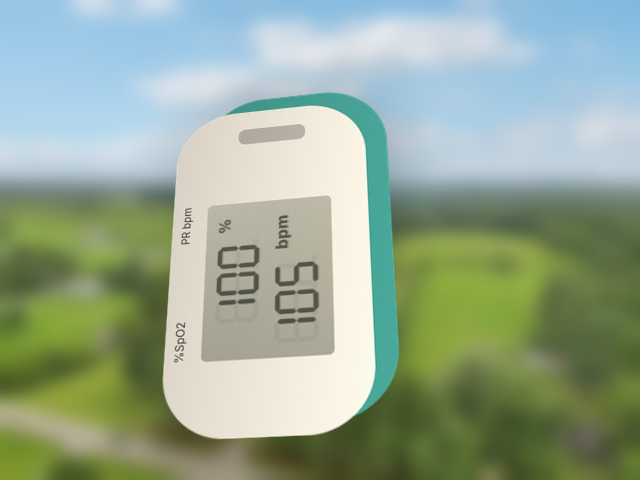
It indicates 100 %
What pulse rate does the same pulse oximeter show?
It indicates 105 bpm
